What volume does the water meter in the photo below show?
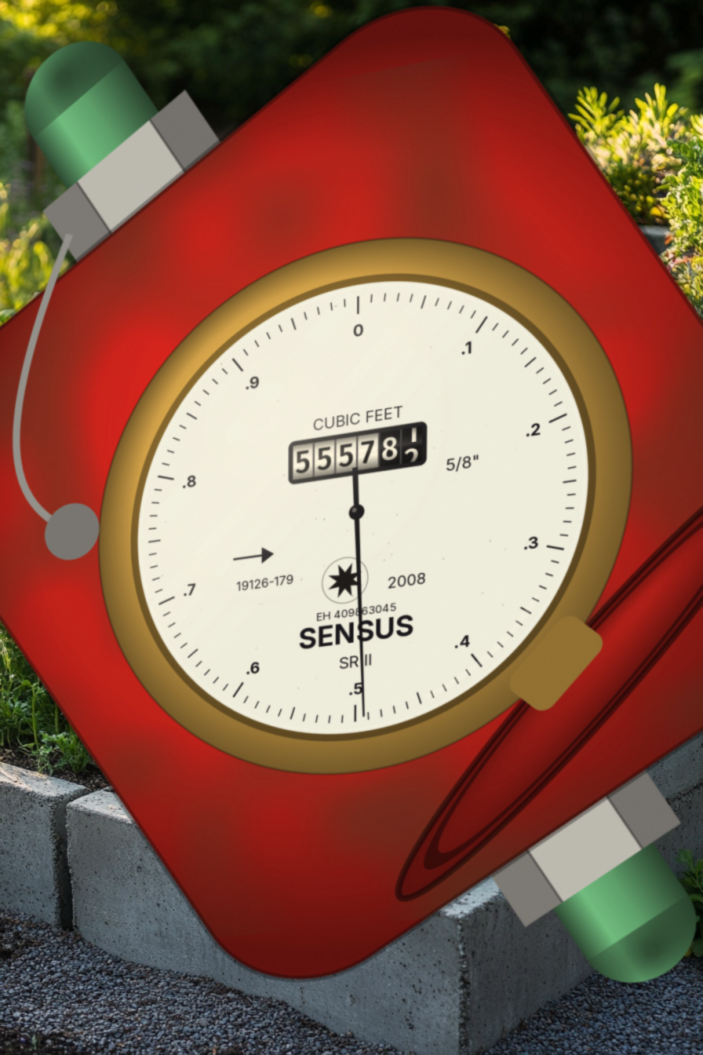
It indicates 555781.49 ft³
